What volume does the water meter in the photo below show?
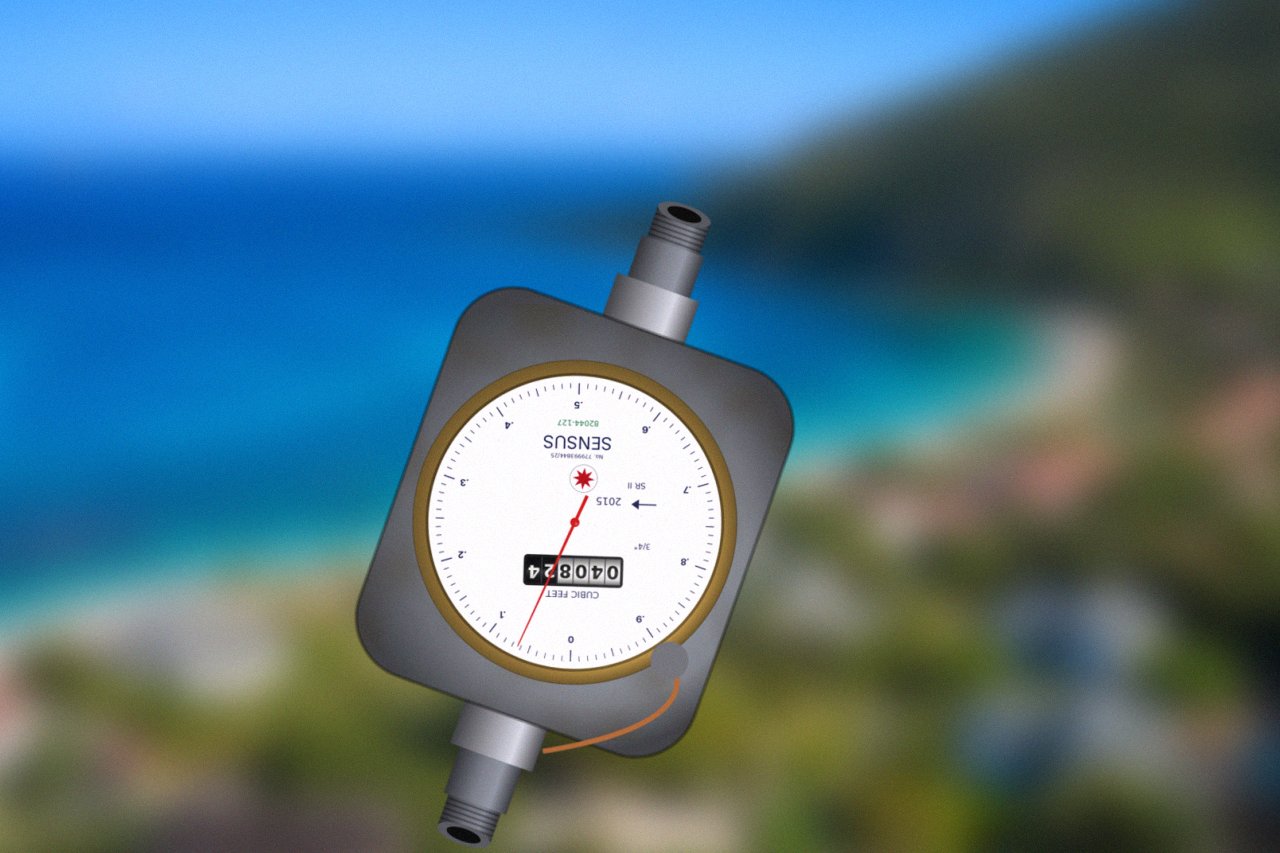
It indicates 40824.06 ft³
